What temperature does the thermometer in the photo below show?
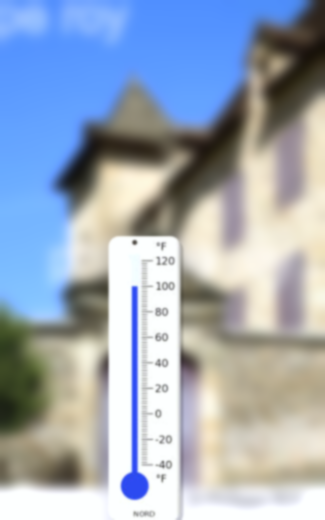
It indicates 100 °F
